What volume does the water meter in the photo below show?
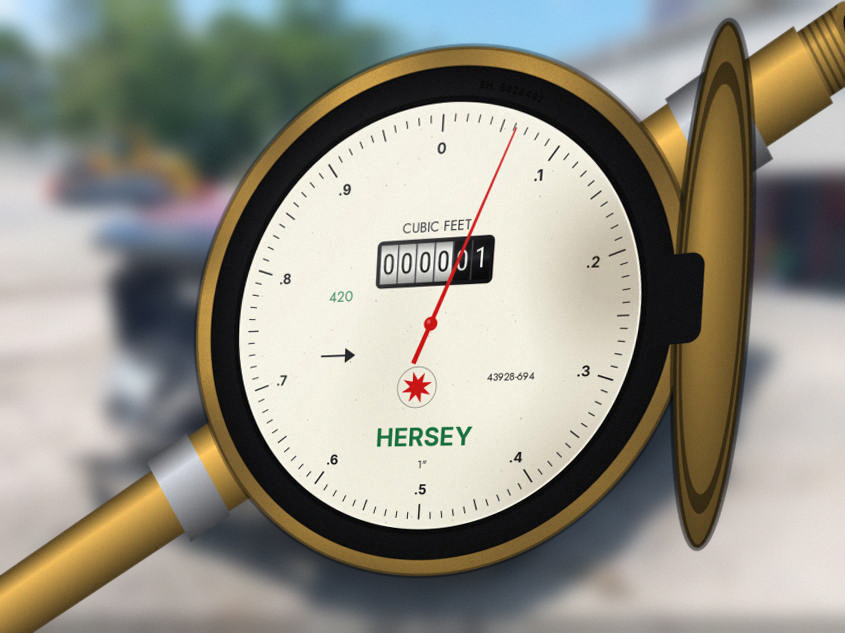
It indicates 1.06 ft³
